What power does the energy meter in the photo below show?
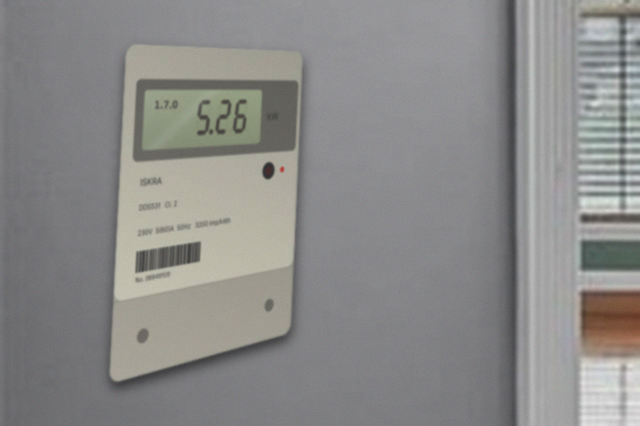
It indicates 5.26 kW
